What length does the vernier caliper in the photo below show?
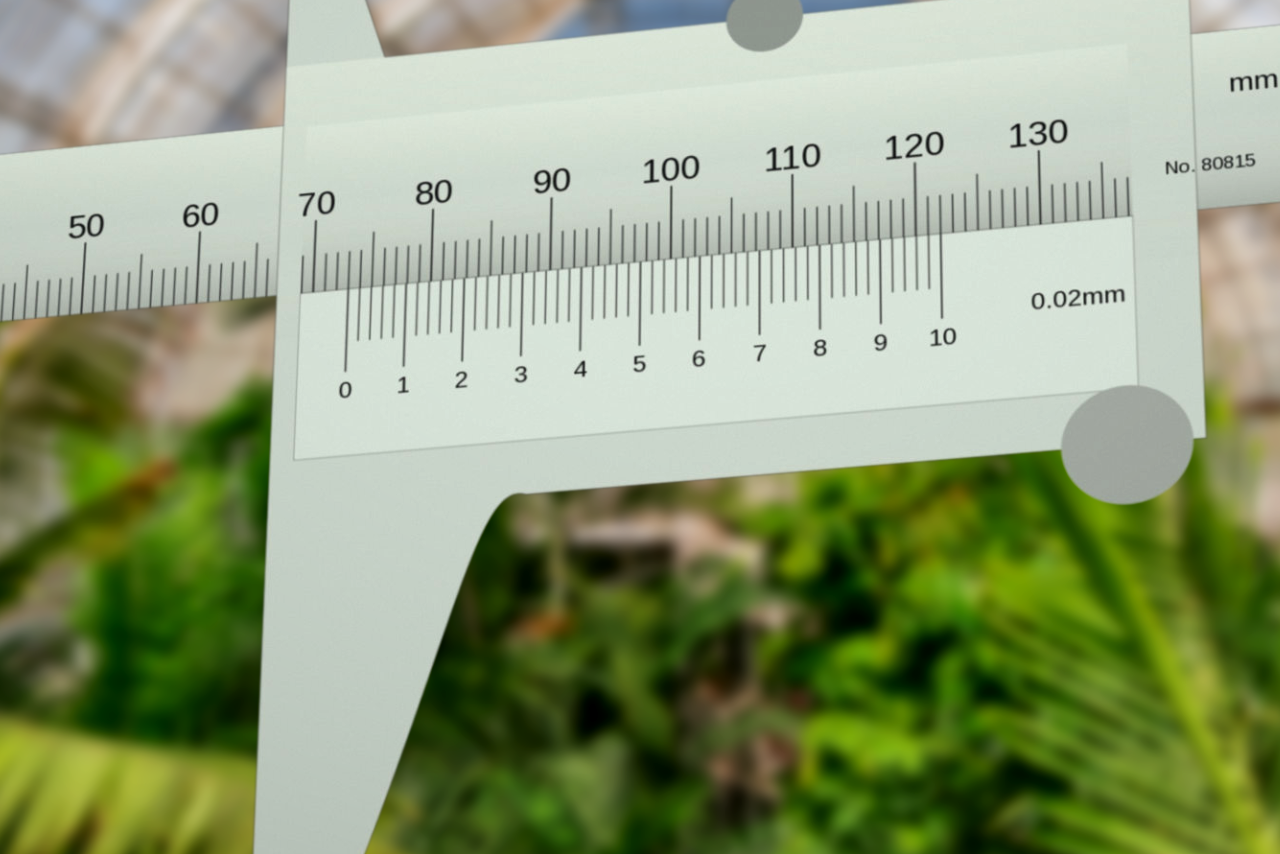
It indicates 73.0 mm
